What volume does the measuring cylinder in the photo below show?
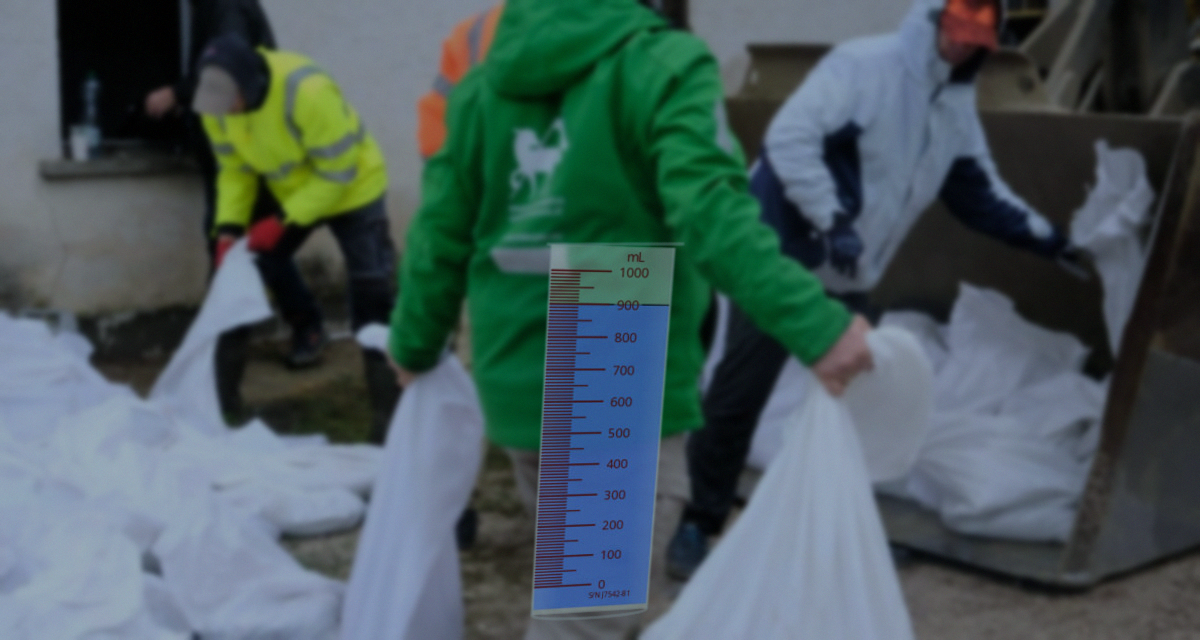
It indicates 900 mL
